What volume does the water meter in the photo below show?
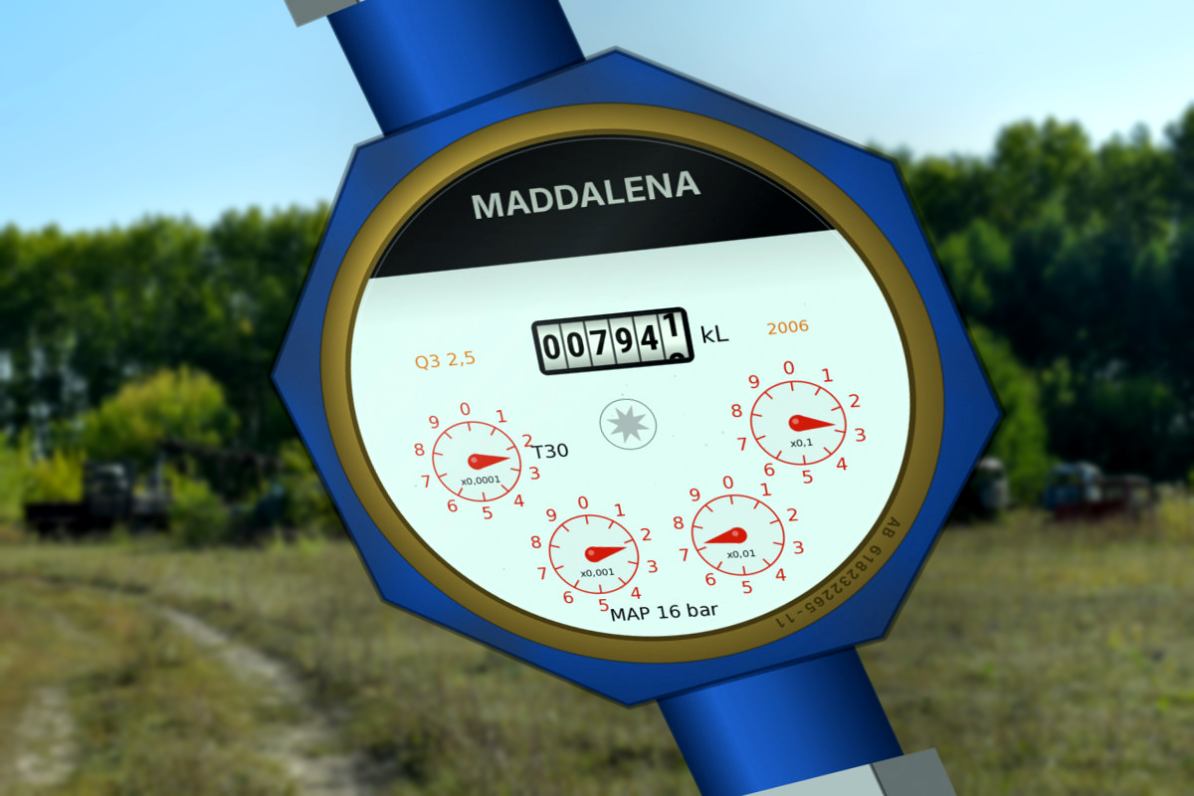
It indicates 7941.2722 kL
